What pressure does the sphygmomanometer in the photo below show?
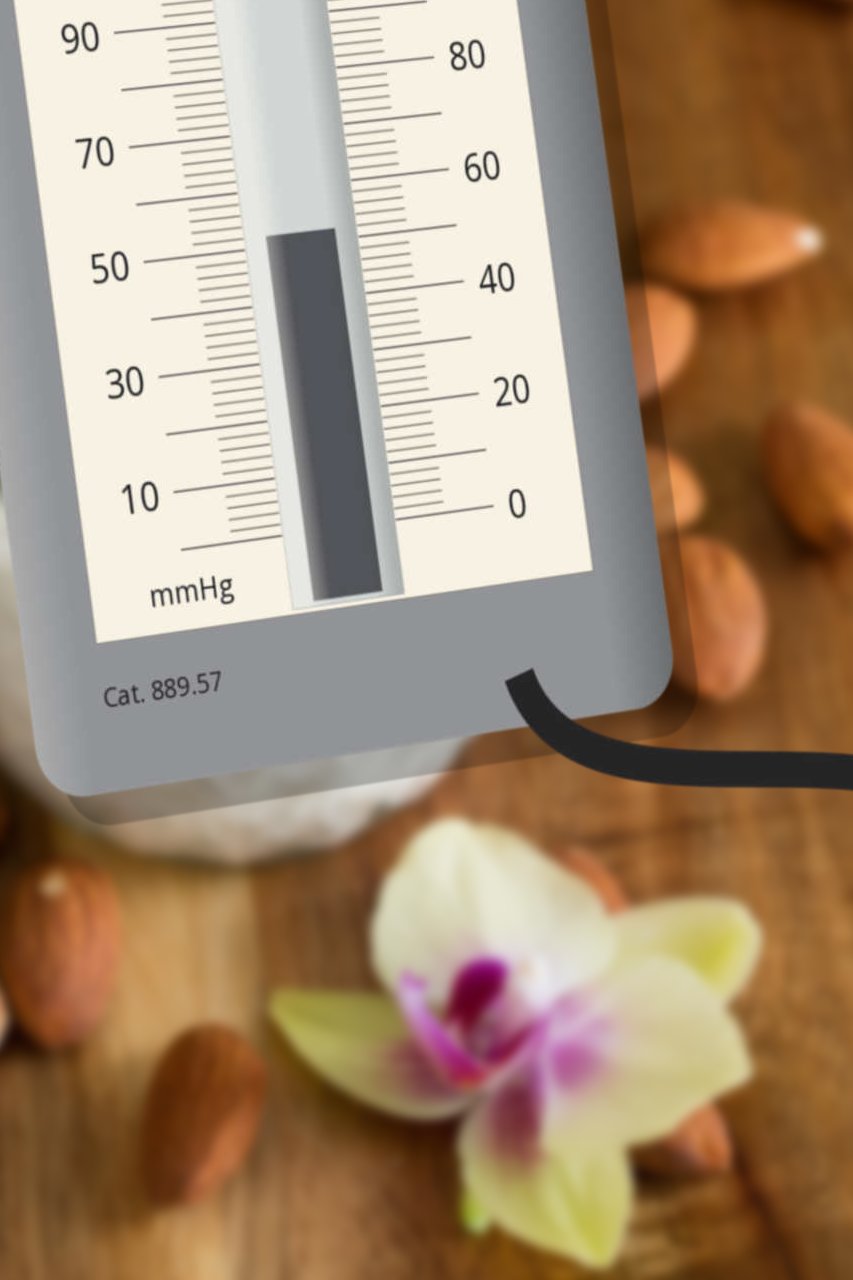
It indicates 52 mmHg
